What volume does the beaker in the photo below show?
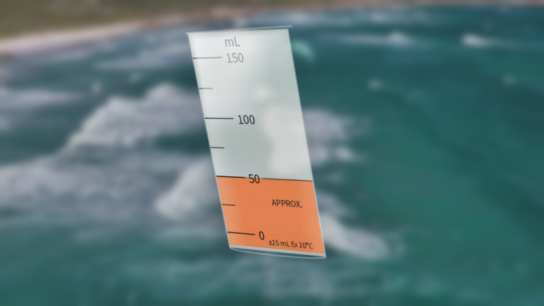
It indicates 50 mL
